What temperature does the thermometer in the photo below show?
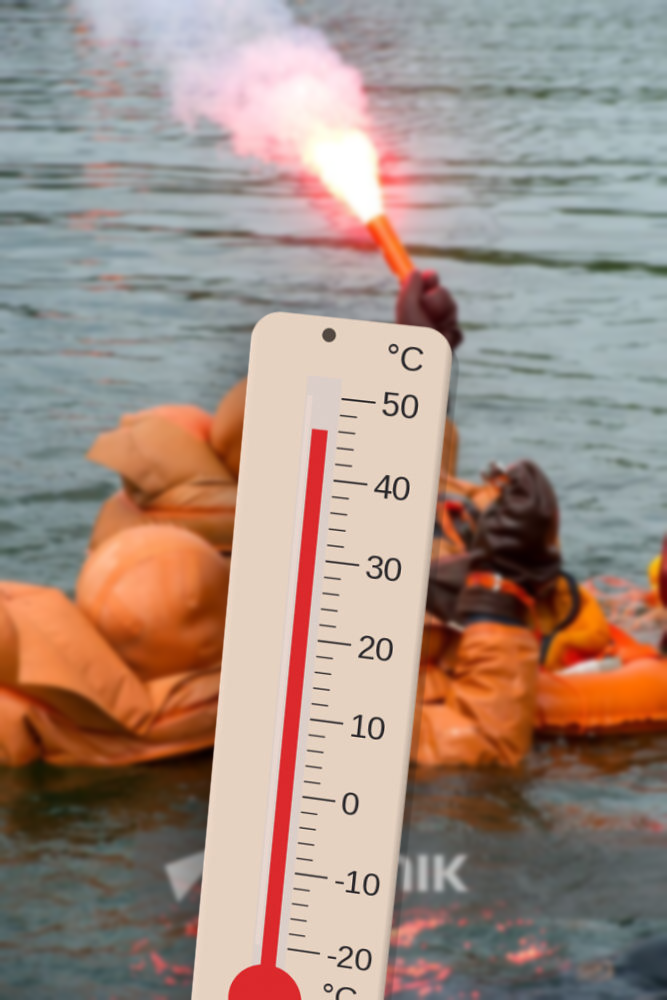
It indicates 46 °C
